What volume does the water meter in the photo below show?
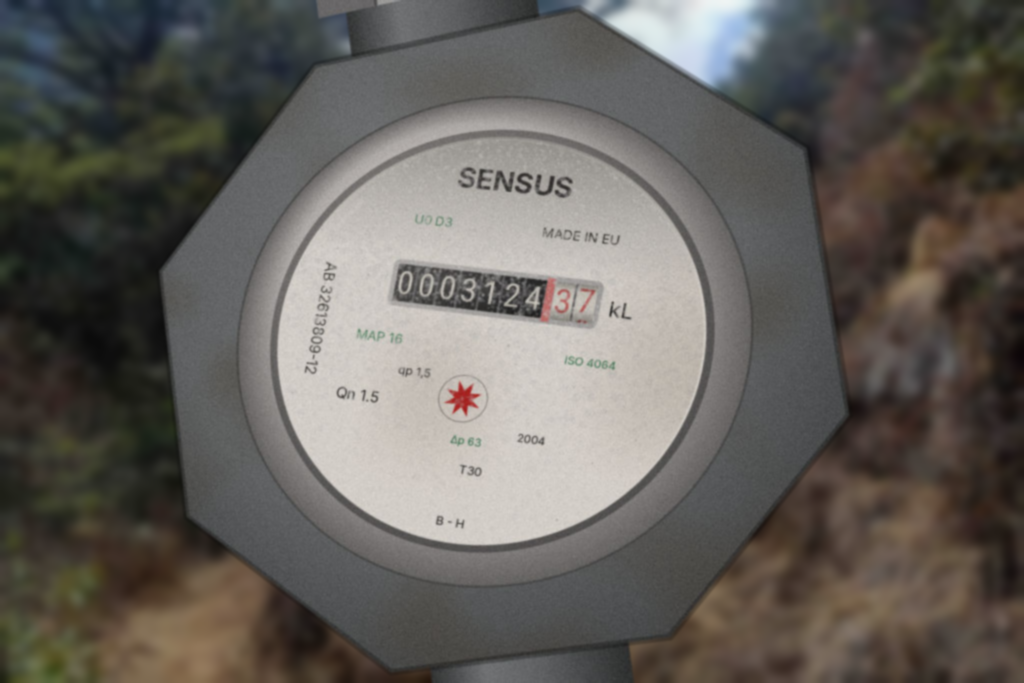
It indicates 3124.37 kL
